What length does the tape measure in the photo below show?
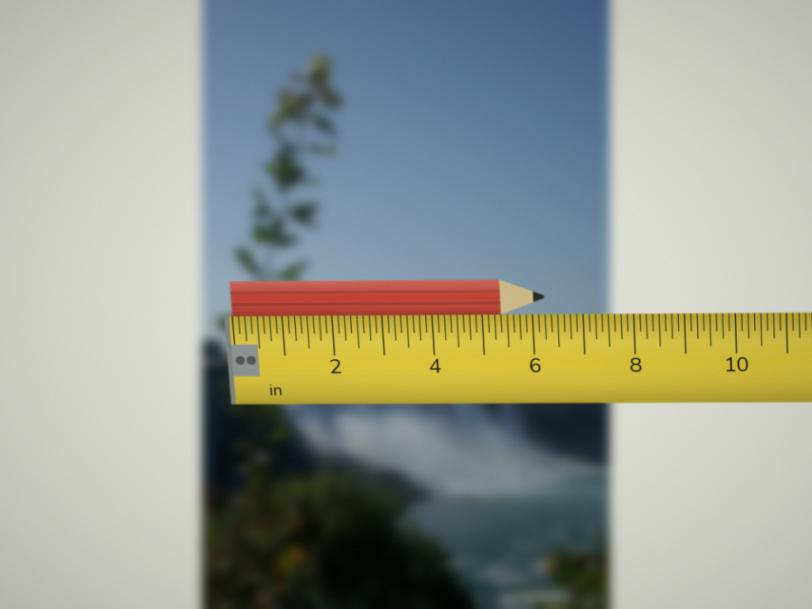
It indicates 6.25 in
